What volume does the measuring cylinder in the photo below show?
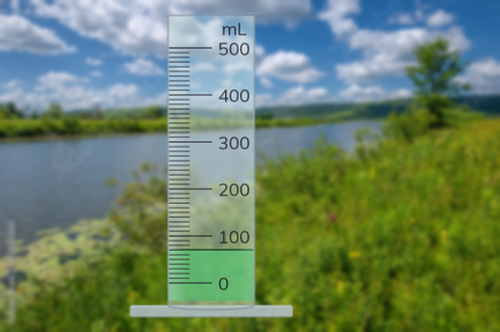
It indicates 70 mL
